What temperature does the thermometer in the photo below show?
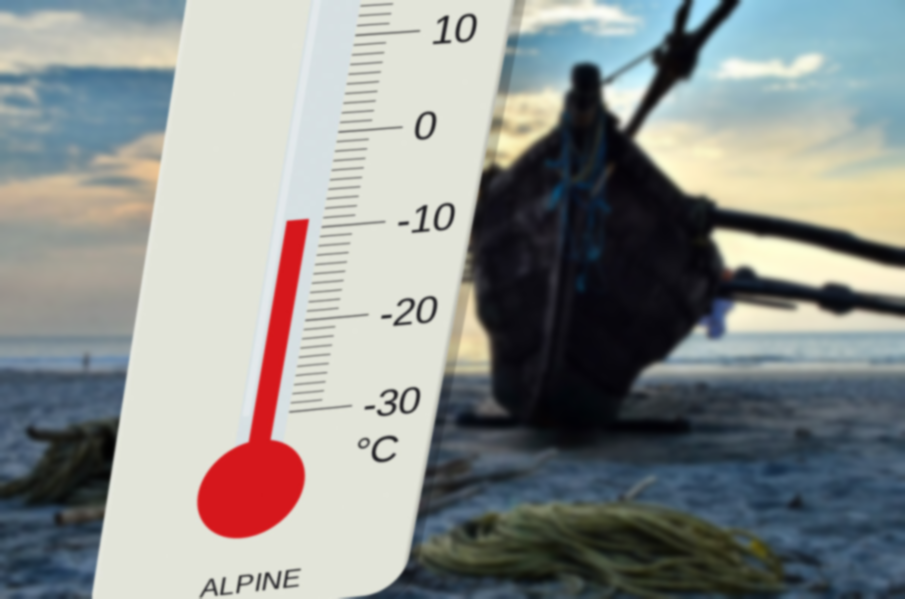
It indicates -9 °C
